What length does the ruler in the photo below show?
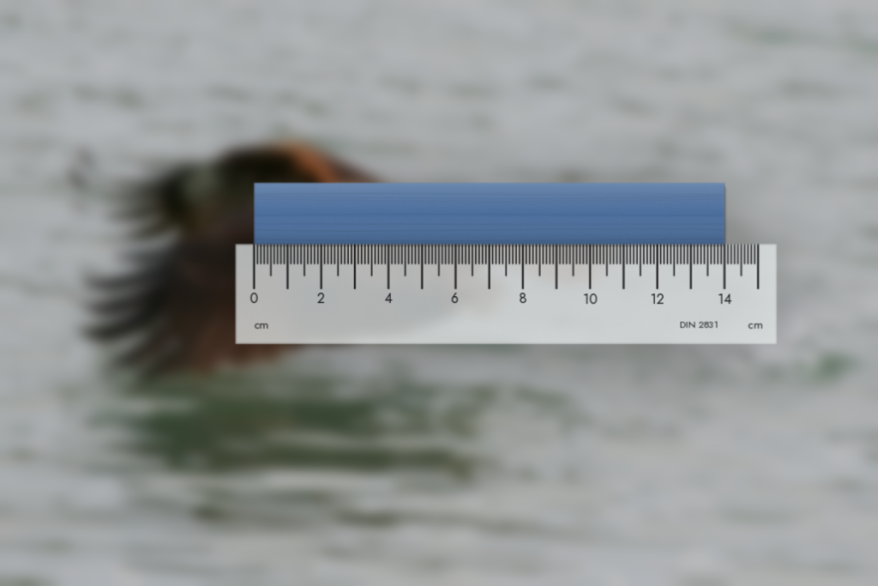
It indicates 14 cm
